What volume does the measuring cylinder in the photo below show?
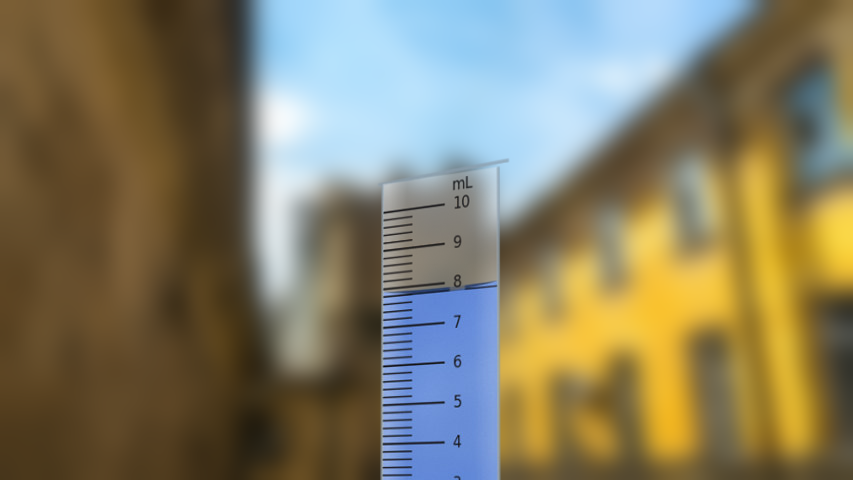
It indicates 7.8 mL
